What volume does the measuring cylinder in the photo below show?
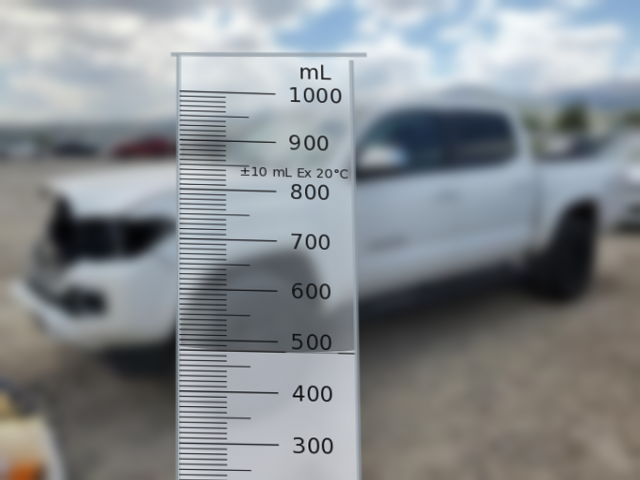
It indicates 480 mL
